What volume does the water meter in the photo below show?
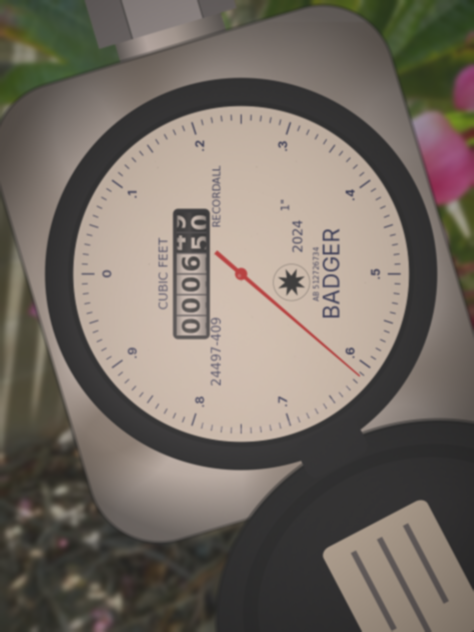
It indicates 649.61 ft³
